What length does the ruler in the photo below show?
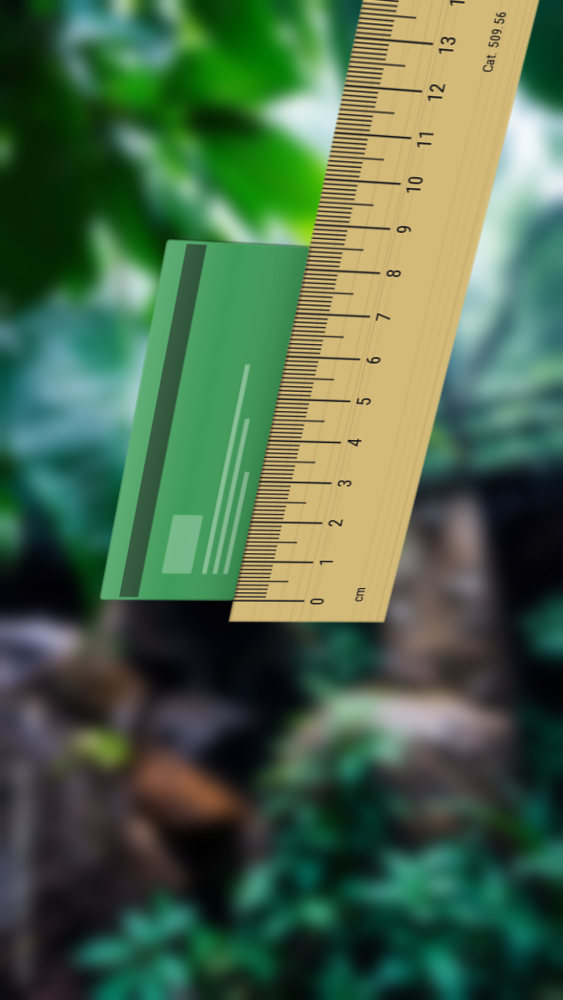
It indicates 8.5 cm
